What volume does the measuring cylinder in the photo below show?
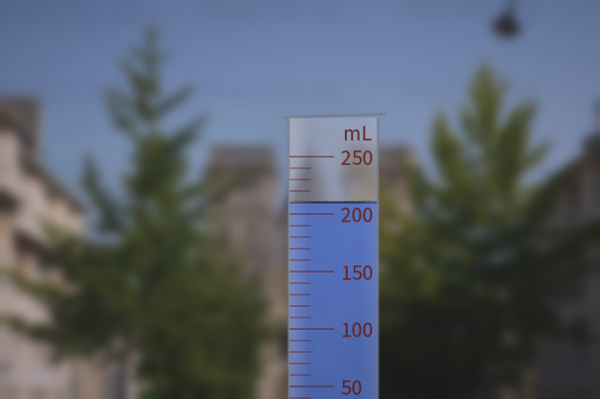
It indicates 210 mL
